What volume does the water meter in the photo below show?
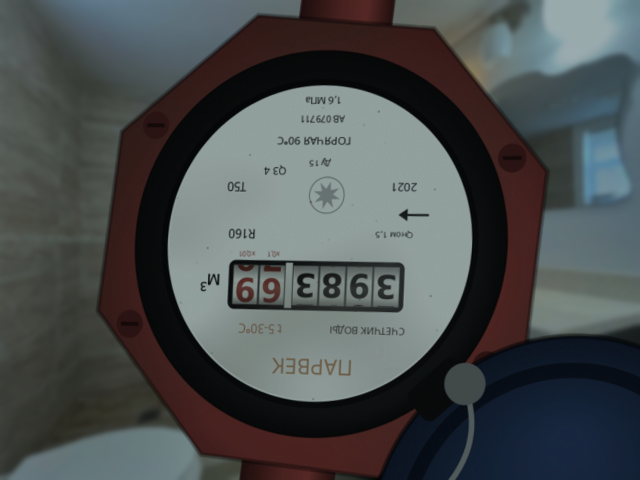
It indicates 3983.69 m³
